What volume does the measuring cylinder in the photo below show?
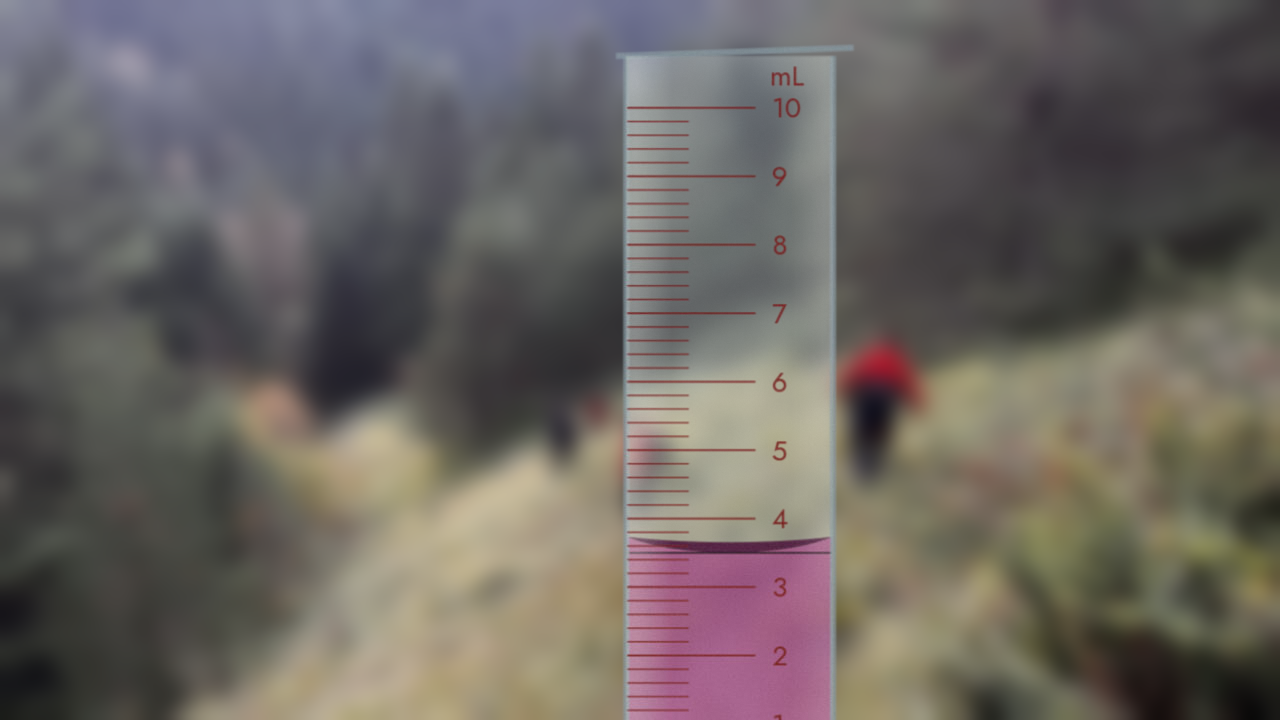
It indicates 3.5 mL
